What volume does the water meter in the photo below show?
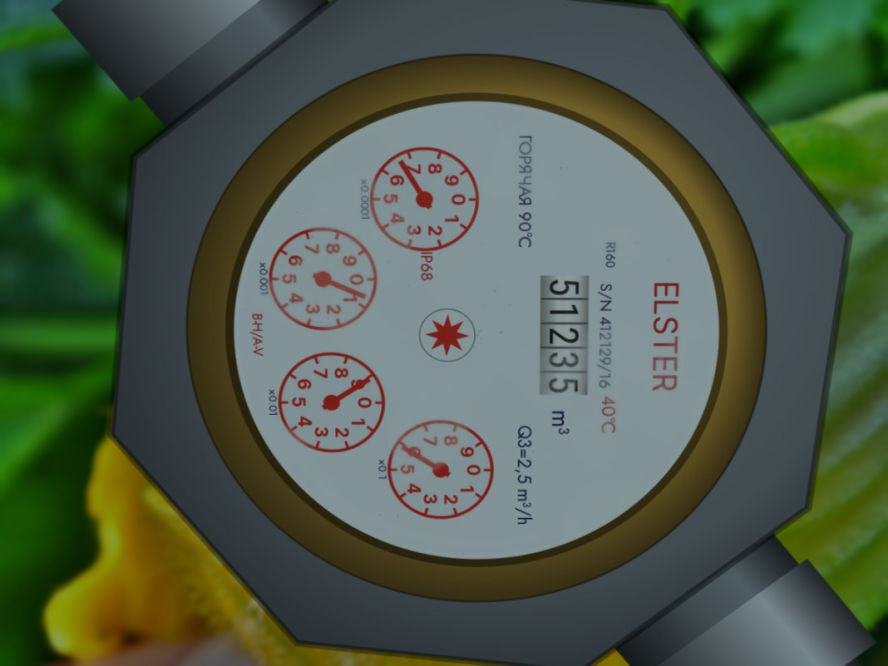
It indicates 51235.5906 m³
